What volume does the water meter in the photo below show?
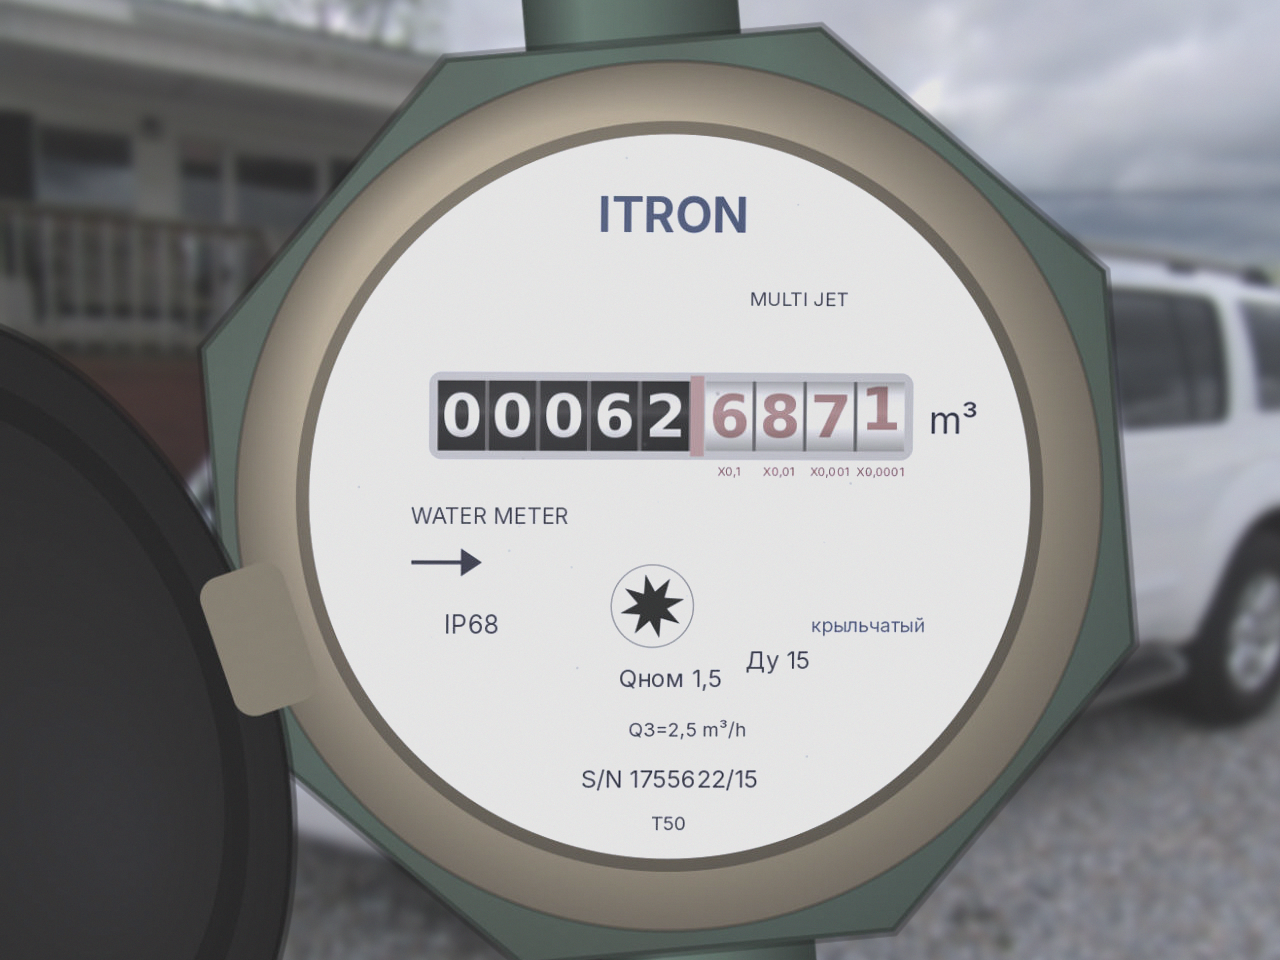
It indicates 62.6871 m³
